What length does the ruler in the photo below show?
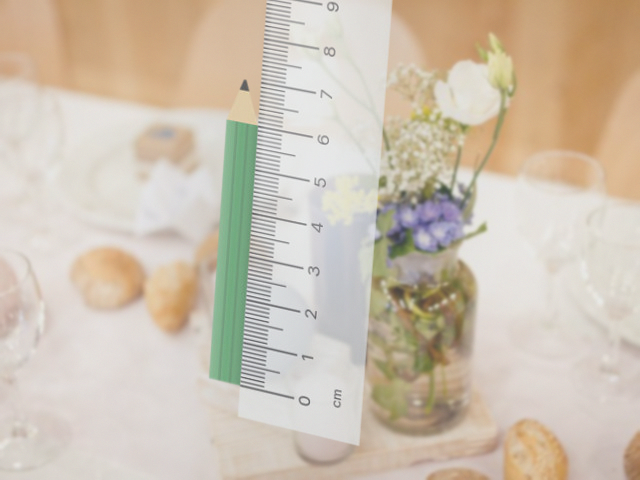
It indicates 7 cm
